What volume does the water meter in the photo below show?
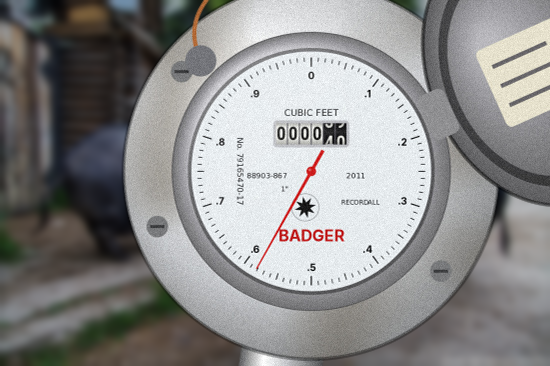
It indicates 39.58 ft³
